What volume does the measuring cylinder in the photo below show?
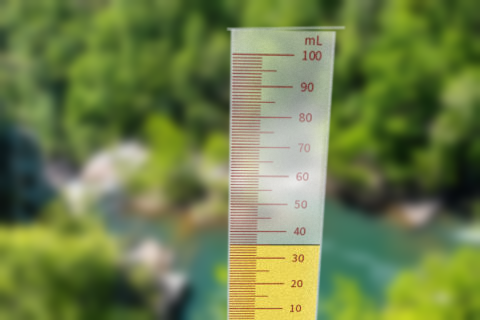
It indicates 35 mL
